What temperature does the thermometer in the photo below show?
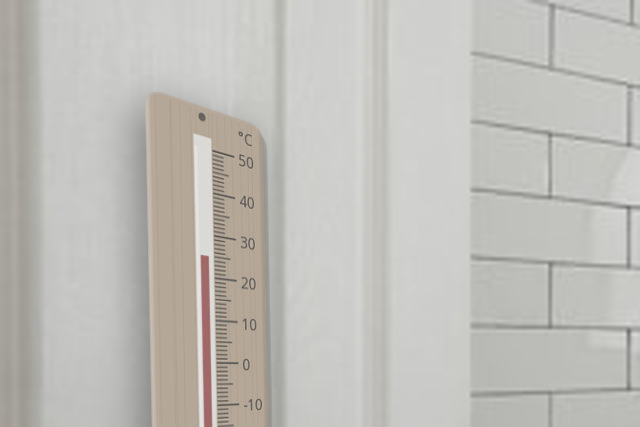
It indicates 25 °C
